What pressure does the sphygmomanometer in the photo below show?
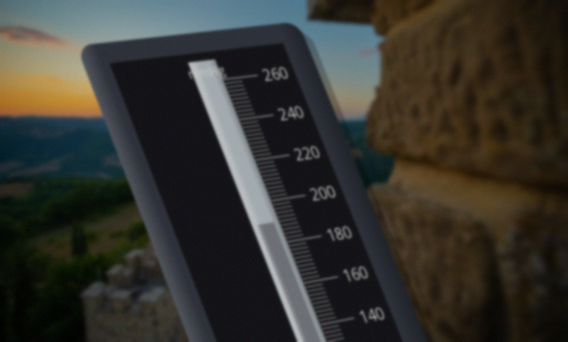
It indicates 190 mmHg
